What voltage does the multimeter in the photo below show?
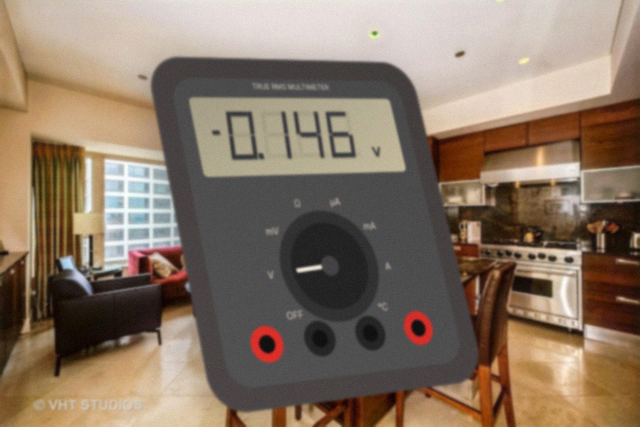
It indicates -0.146 V
